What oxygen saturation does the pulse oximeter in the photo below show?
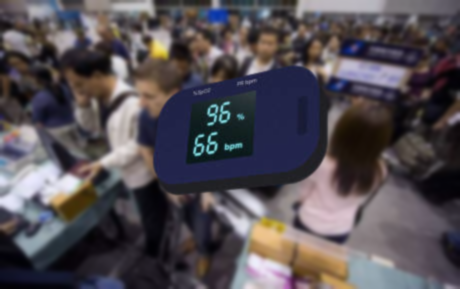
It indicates 96 %
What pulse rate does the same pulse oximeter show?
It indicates 66 bpm
